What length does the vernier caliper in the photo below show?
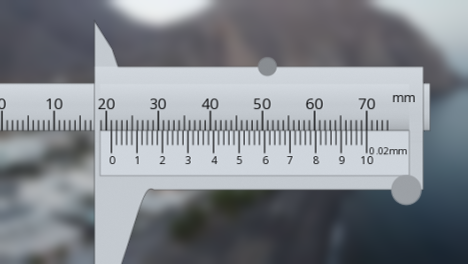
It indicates 21.0 mm
